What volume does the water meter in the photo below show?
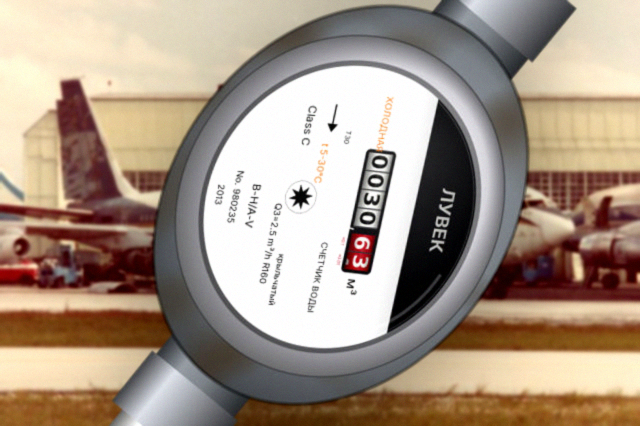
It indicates 30.63 m³
